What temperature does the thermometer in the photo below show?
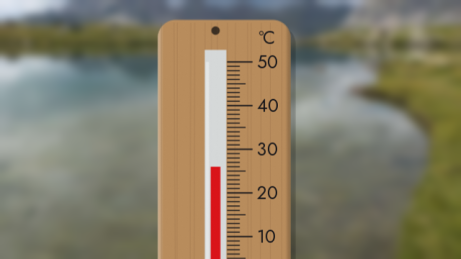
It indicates 26 °C
